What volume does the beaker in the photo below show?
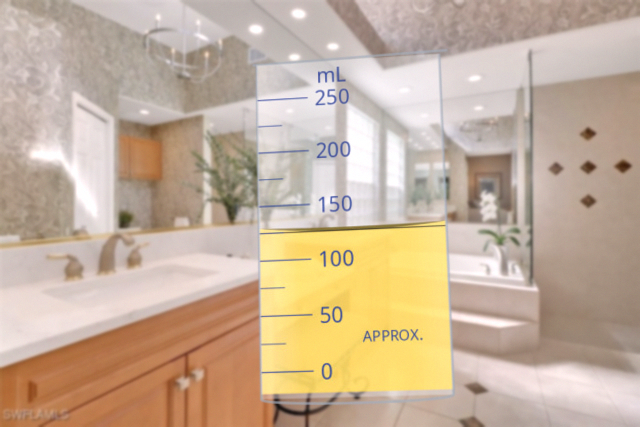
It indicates 125 mL
